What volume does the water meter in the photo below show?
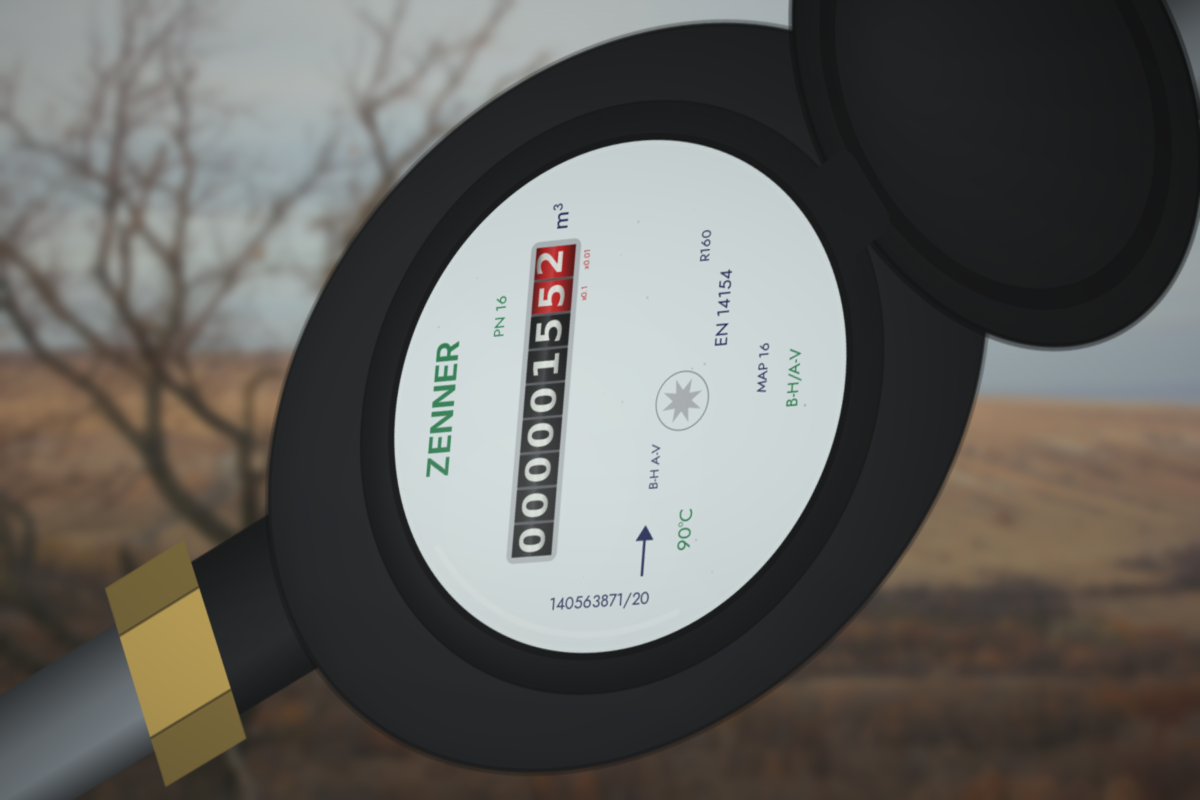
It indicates 15.52 m³
